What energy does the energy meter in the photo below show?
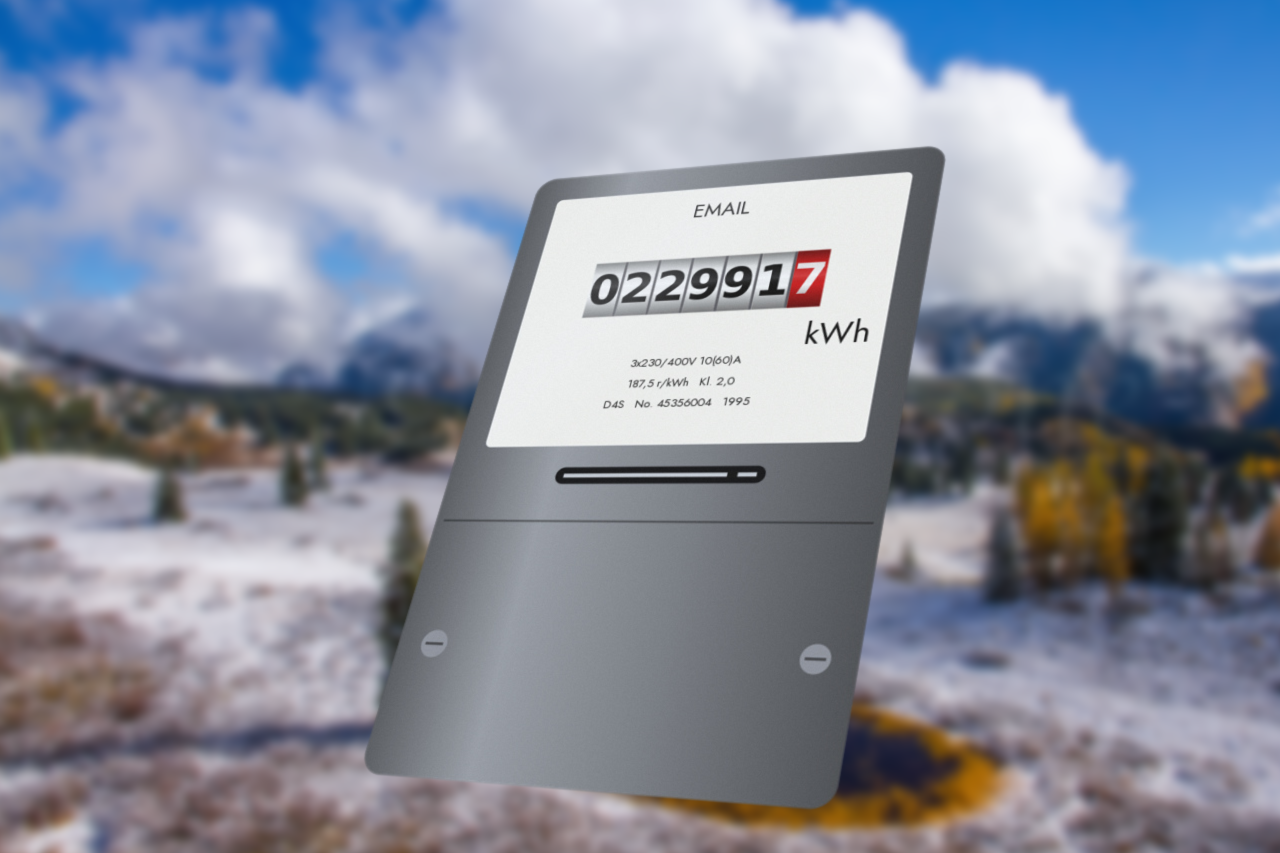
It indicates 22991.7 kWh
